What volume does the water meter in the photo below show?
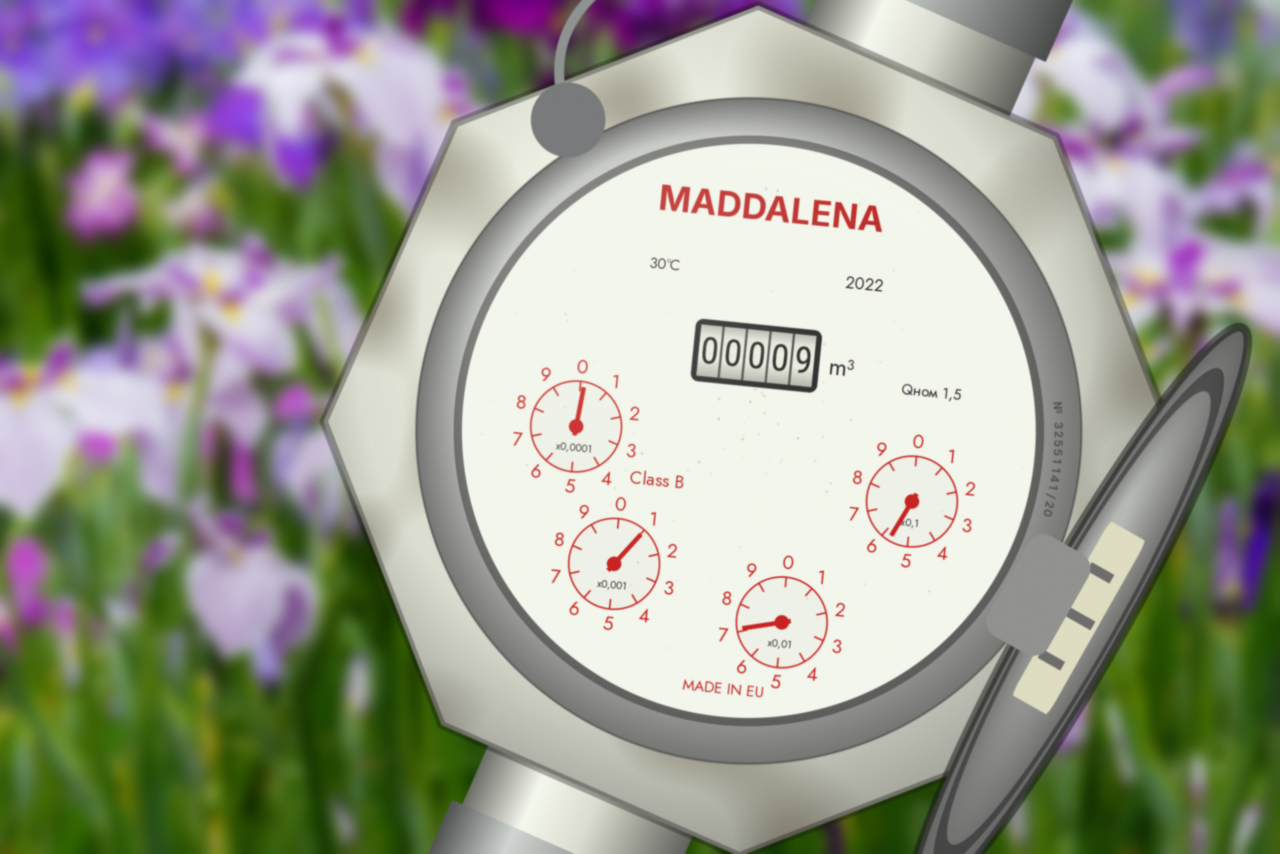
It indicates 9.5710 m³
